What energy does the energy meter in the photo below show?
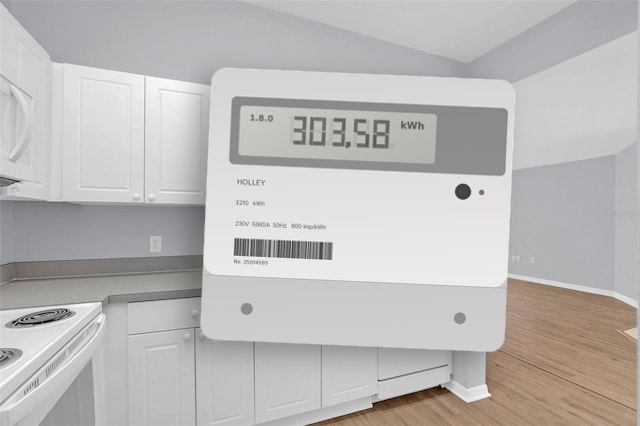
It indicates 303.58 kWh
